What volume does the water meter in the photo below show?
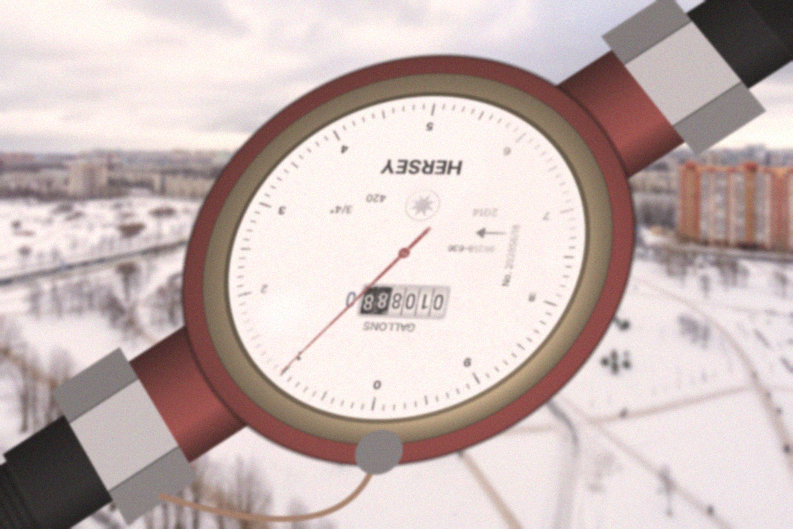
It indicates 108881.0 gal
